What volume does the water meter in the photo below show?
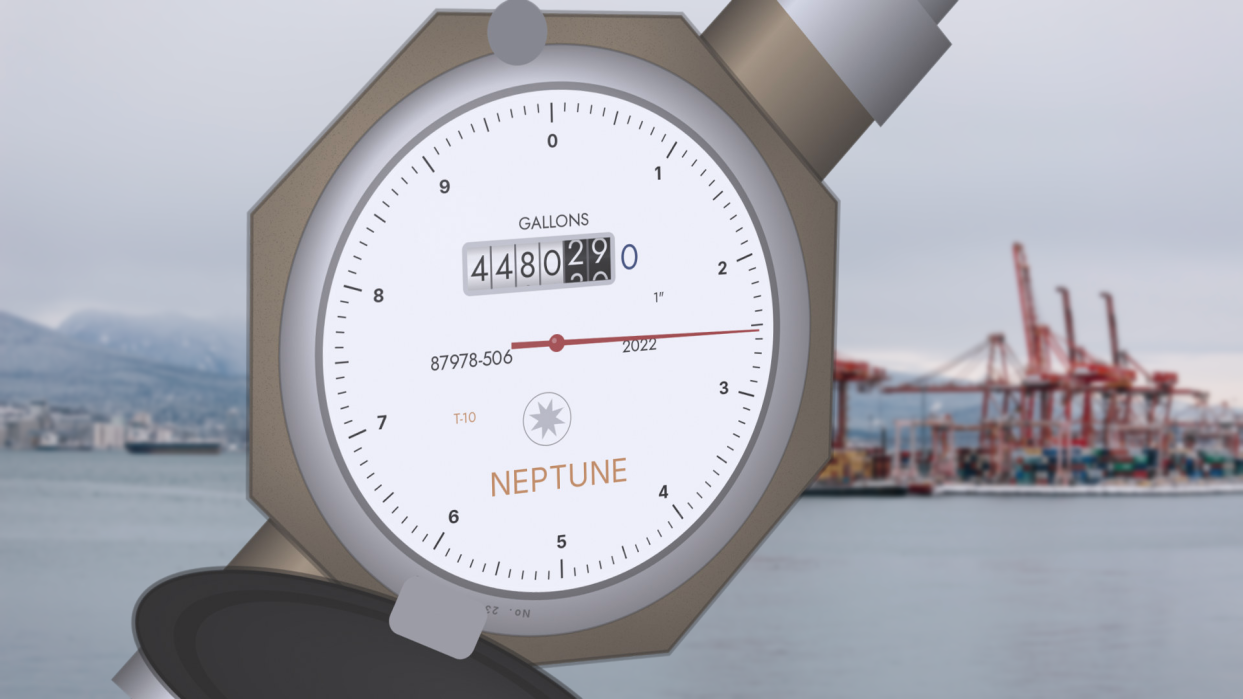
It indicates 4480292.5 gal
